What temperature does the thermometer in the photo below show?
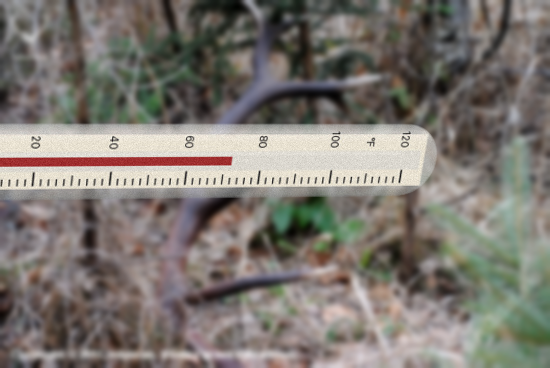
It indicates 72 °F
